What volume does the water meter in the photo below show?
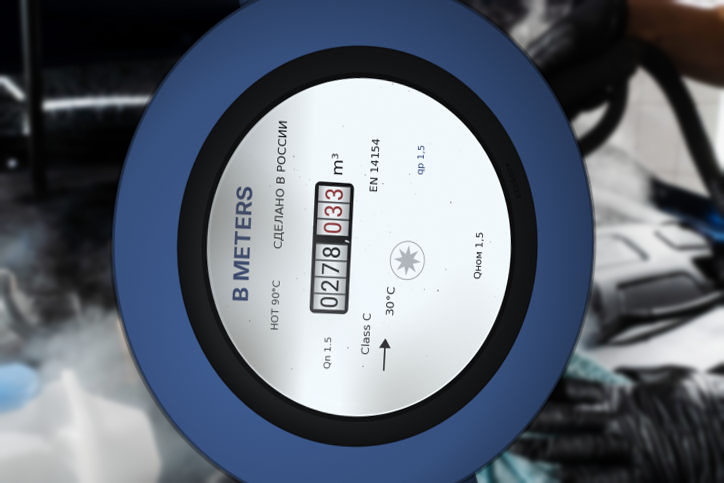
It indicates 278.033 m³
